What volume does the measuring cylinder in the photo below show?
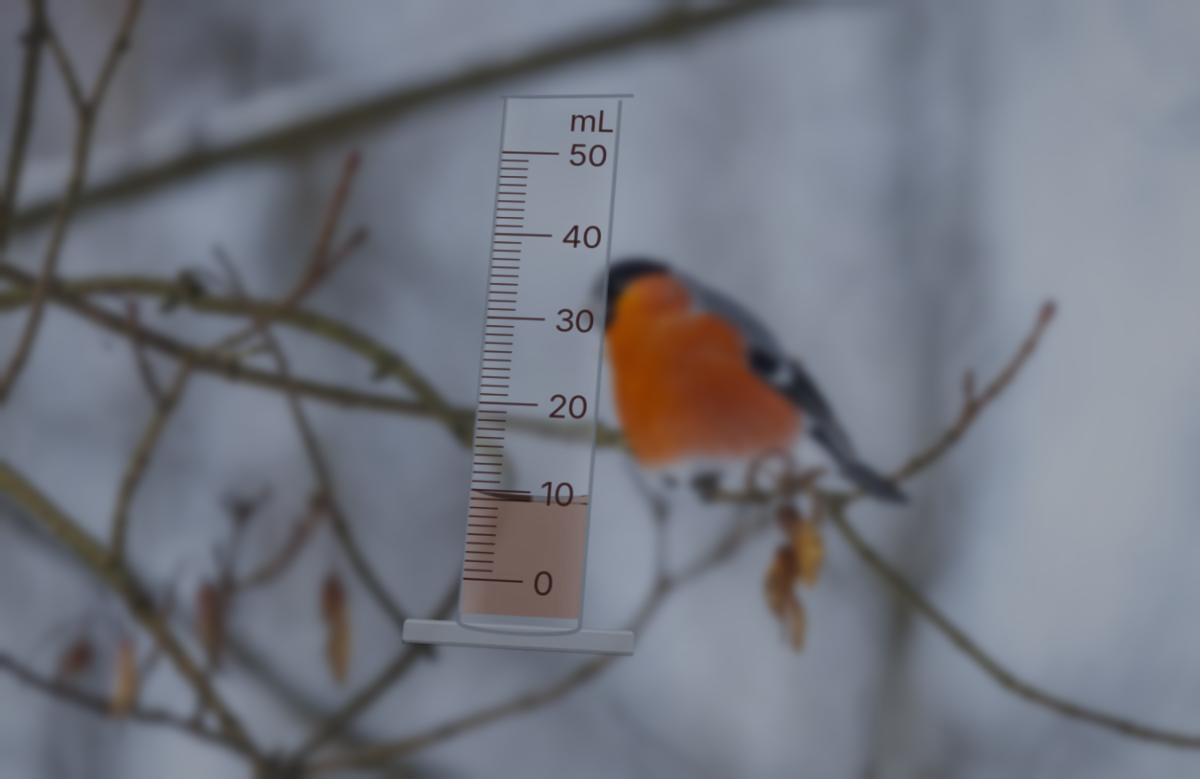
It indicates 9 mL
